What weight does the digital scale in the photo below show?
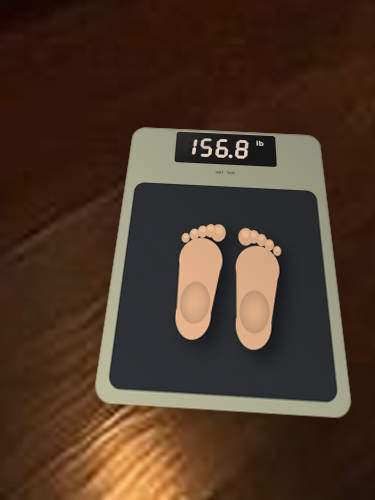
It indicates 156.8 lb
